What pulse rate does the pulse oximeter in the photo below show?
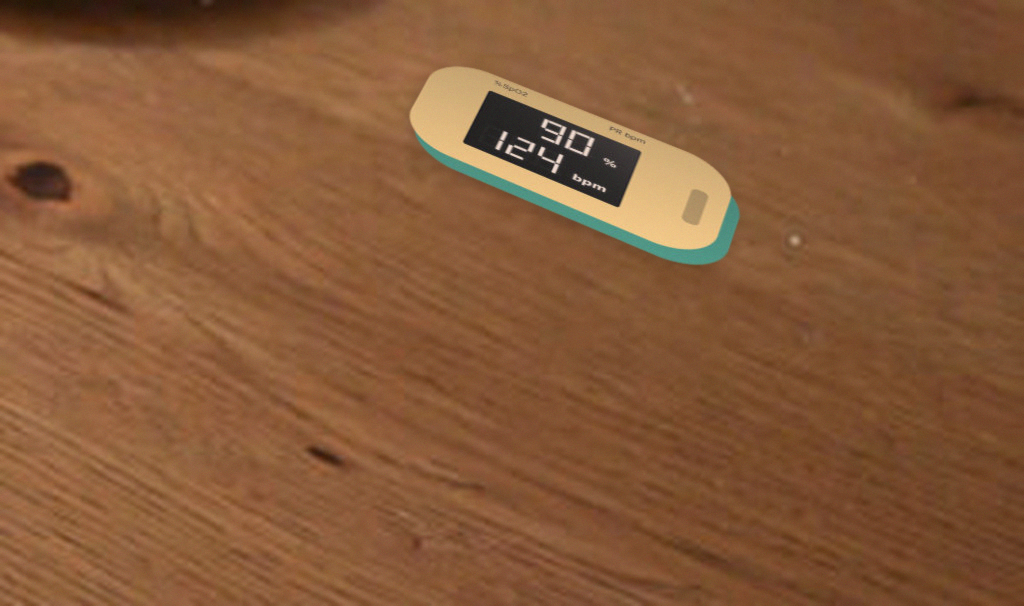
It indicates 124 bpm
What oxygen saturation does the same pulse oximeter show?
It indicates 90 %
